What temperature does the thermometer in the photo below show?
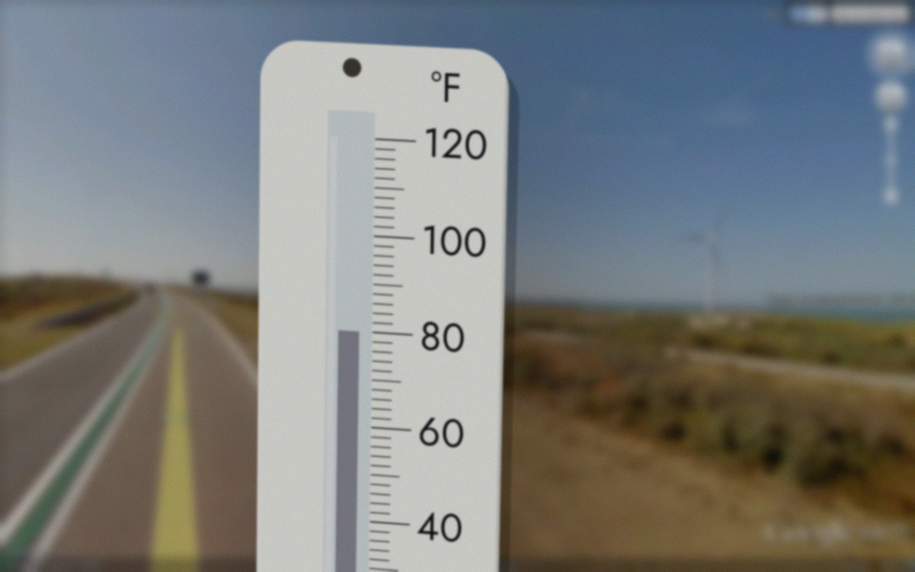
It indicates 80 °F
